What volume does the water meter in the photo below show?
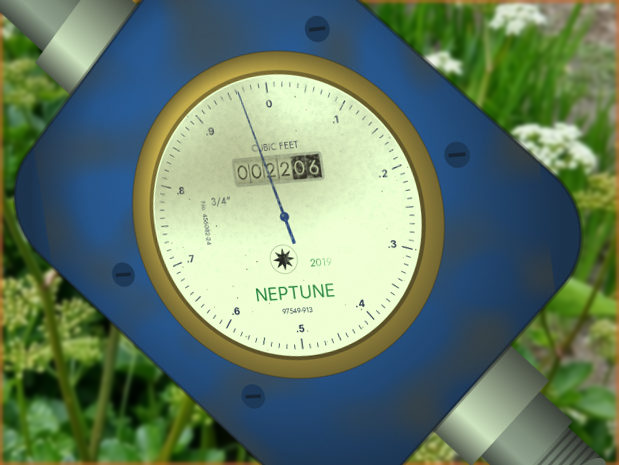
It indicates 2205.96 ft³
